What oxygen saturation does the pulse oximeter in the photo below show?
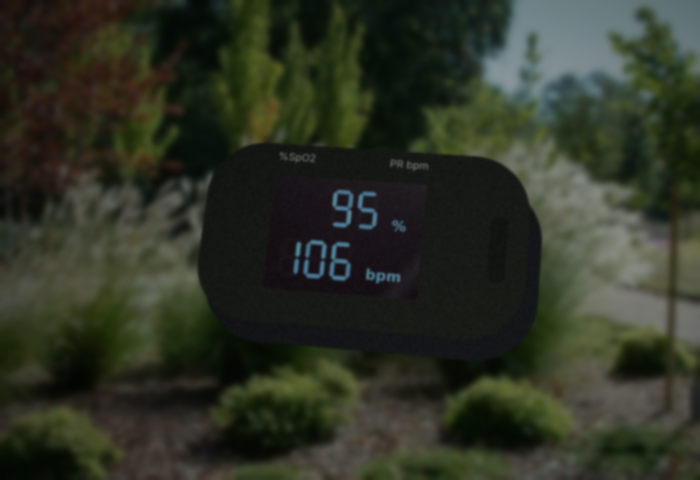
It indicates 95 %
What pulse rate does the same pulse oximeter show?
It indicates 106 bpm
